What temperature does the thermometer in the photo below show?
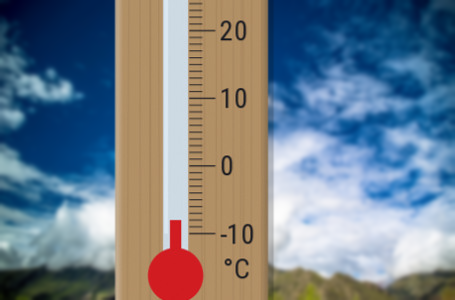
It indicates -8 °C
